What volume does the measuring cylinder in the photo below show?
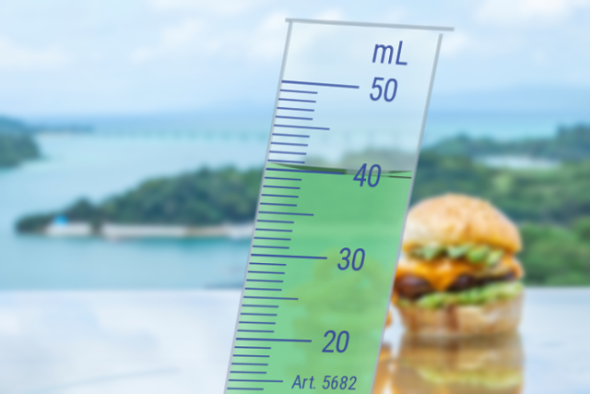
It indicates 40 mL
